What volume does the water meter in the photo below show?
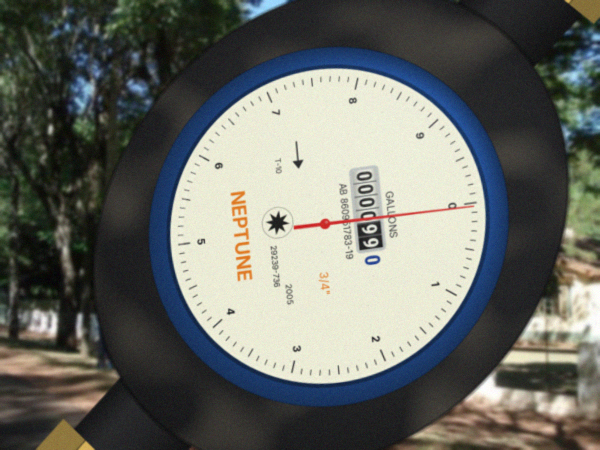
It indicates 990.0 gal
